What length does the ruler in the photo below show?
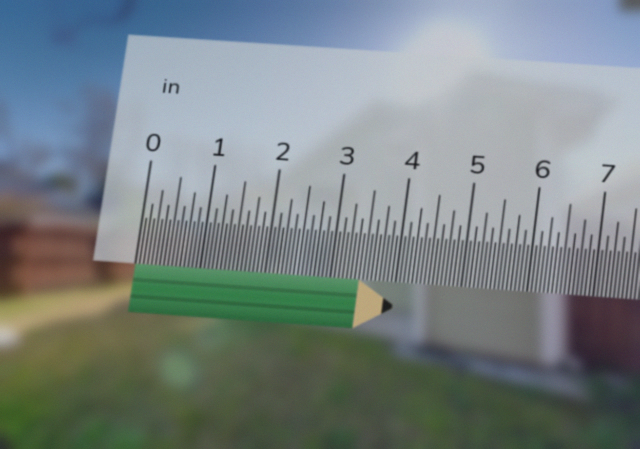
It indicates 4 in
